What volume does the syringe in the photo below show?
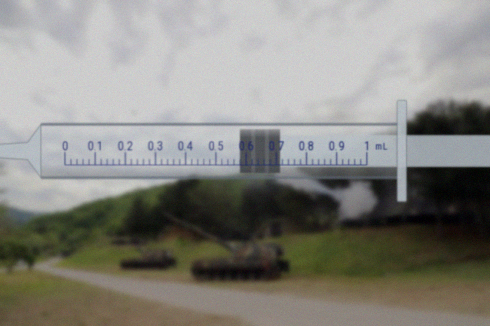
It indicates 0.58 mL
